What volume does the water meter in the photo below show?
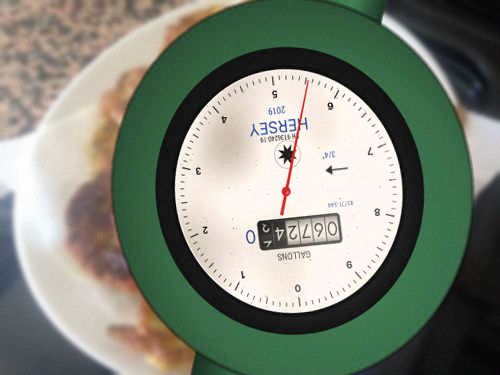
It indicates 672425.5 gal
